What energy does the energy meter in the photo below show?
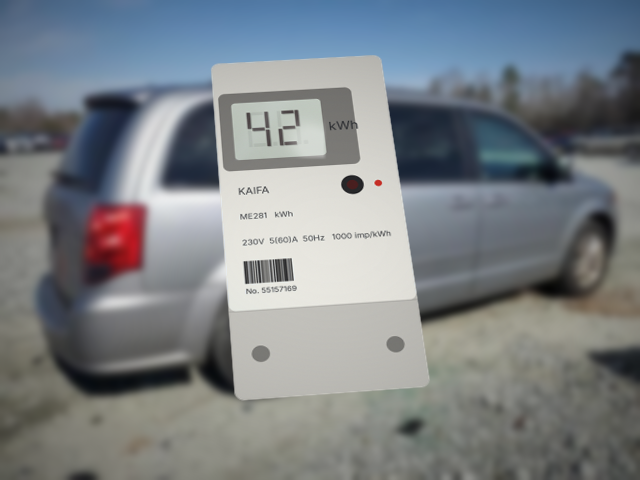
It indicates 42 kWh
